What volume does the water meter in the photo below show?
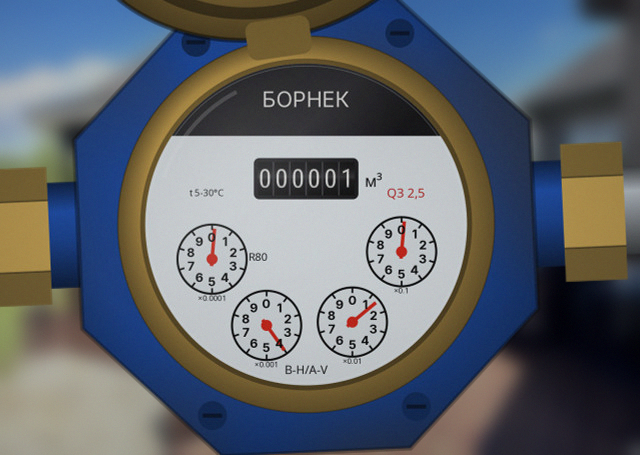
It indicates 1.0140 m³
